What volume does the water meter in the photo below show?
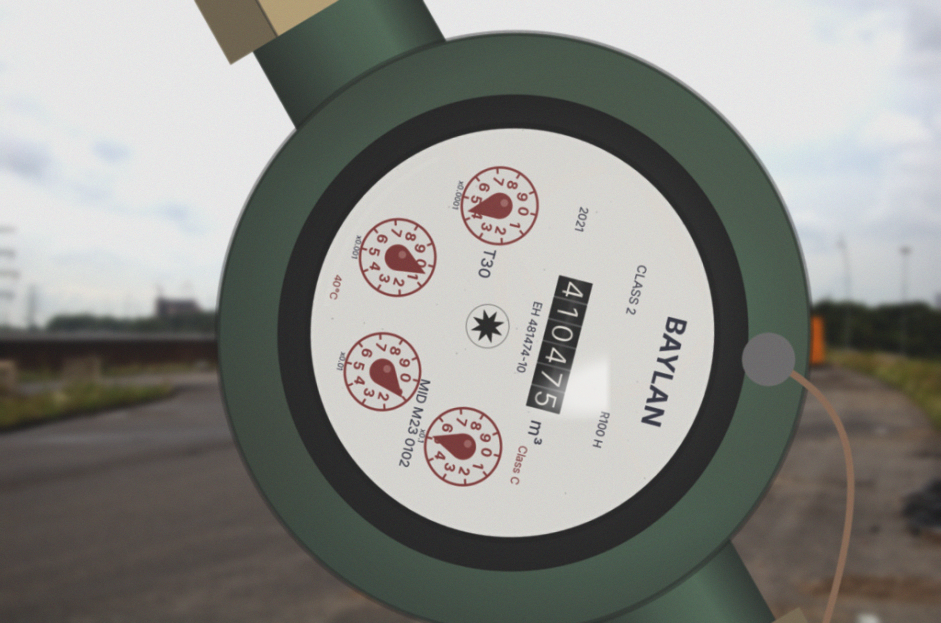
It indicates 410475.5104 m³
